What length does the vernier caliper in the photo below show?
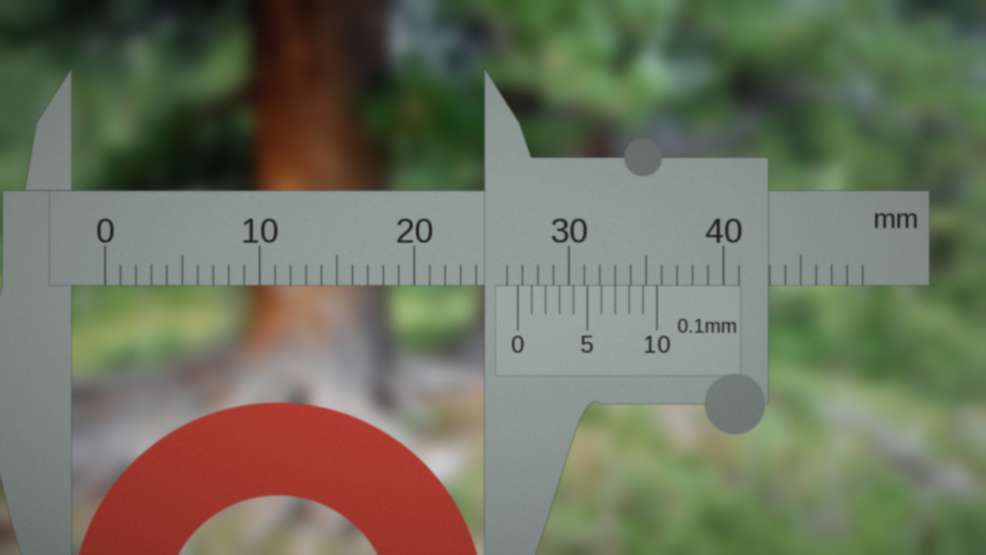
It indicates 26.7 mm
